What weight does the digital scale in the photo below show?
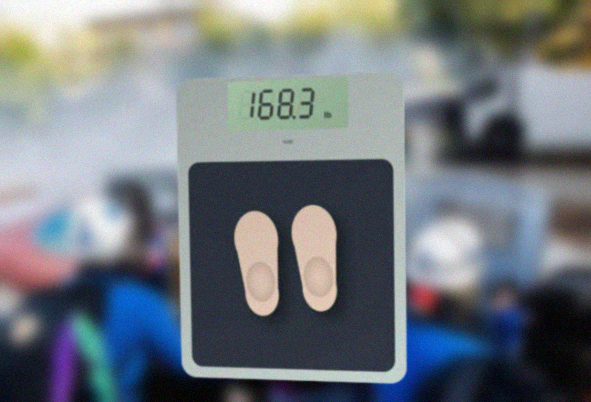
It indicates 168.3 lb
